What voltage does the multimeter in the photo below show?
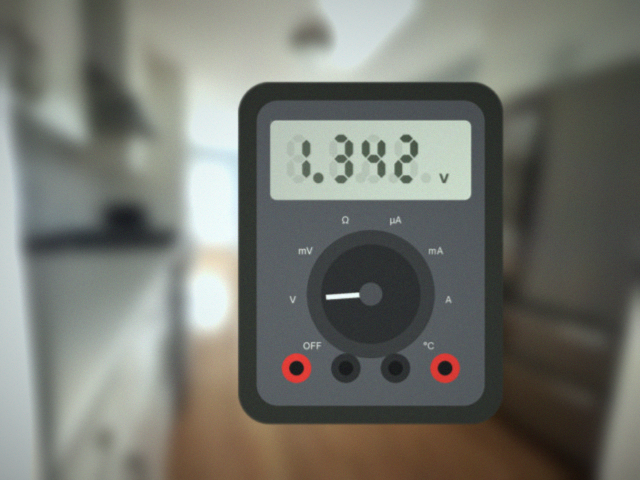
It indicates 1.342 V
